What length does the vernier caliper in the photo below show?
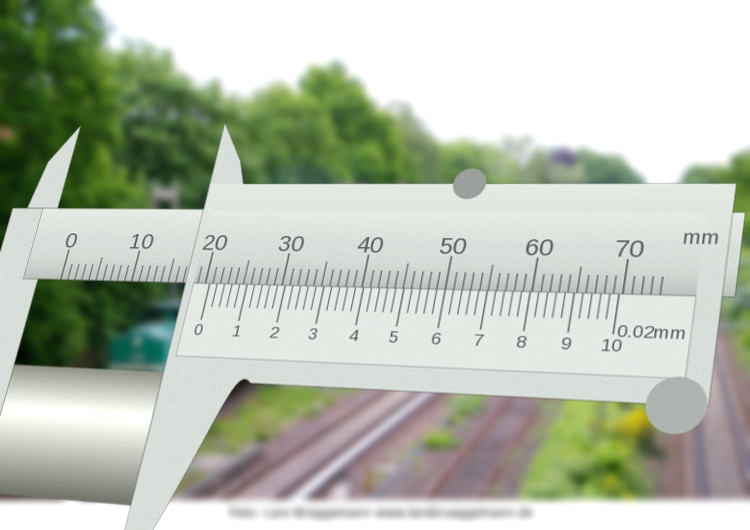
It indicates 20.6 mm
